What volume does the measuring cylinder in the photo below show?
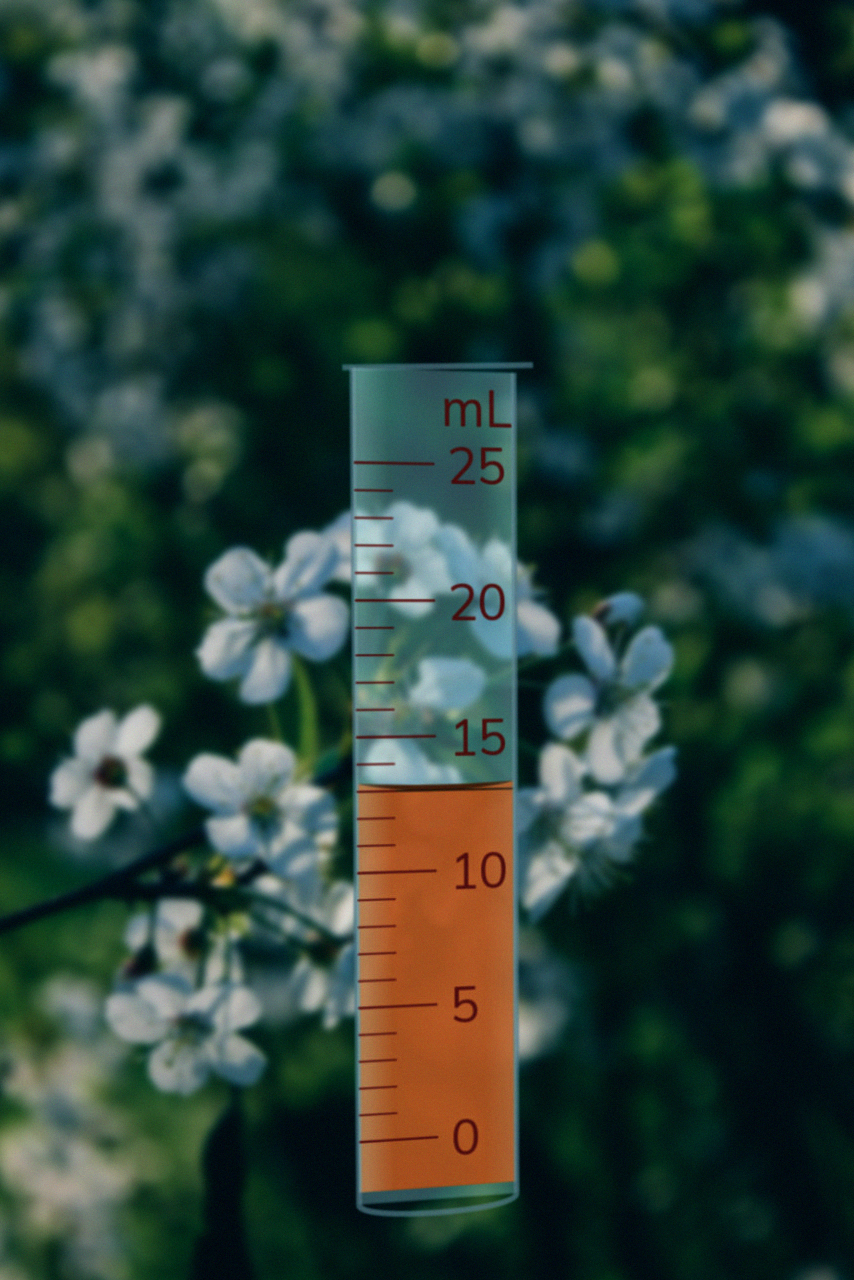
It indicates 13 mL
